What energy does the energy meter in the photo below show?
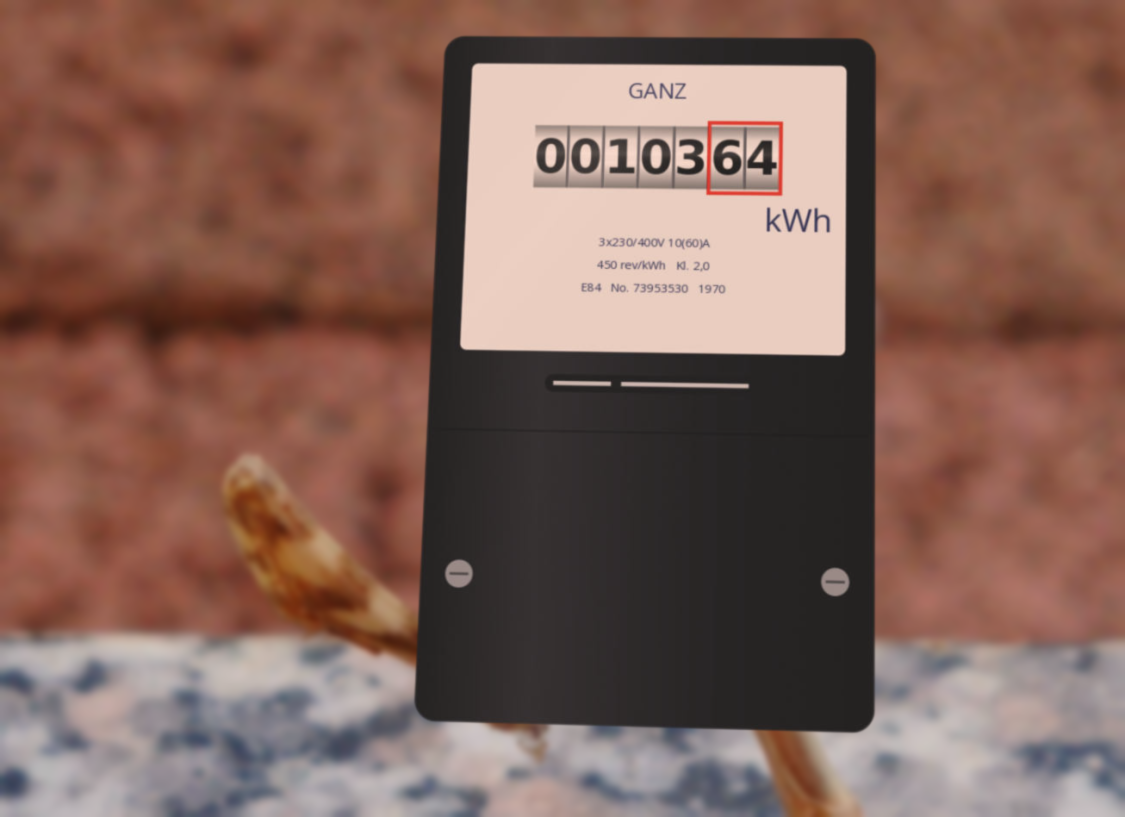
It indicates 103.64 kWh
